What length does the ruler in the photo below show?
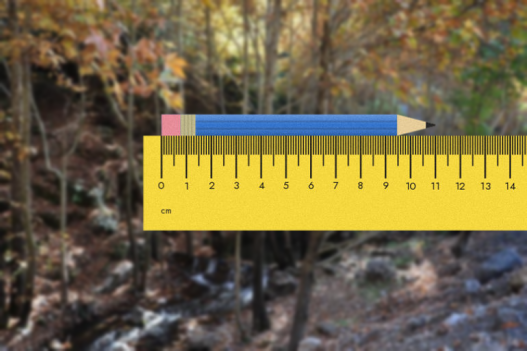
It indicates 11 cm
